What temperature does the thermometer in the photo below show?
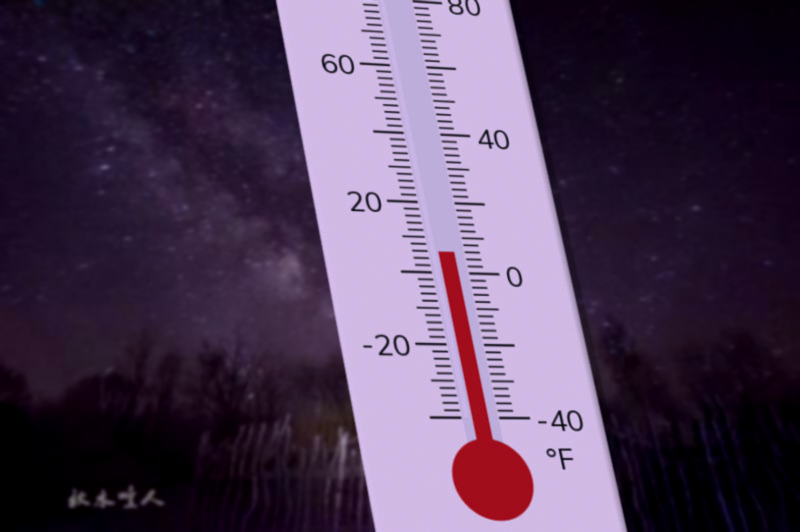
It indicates 6 °F
